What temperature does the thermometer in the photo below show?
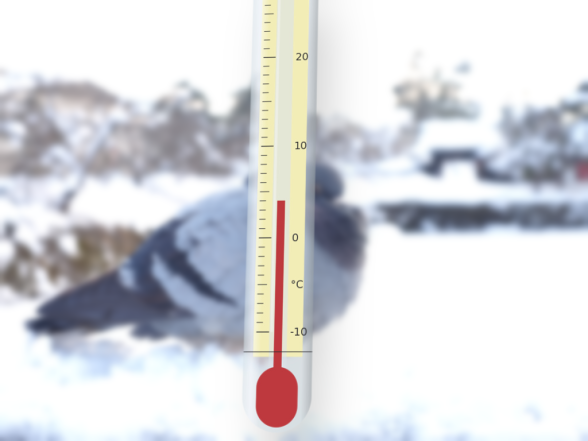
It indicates 4 °C
